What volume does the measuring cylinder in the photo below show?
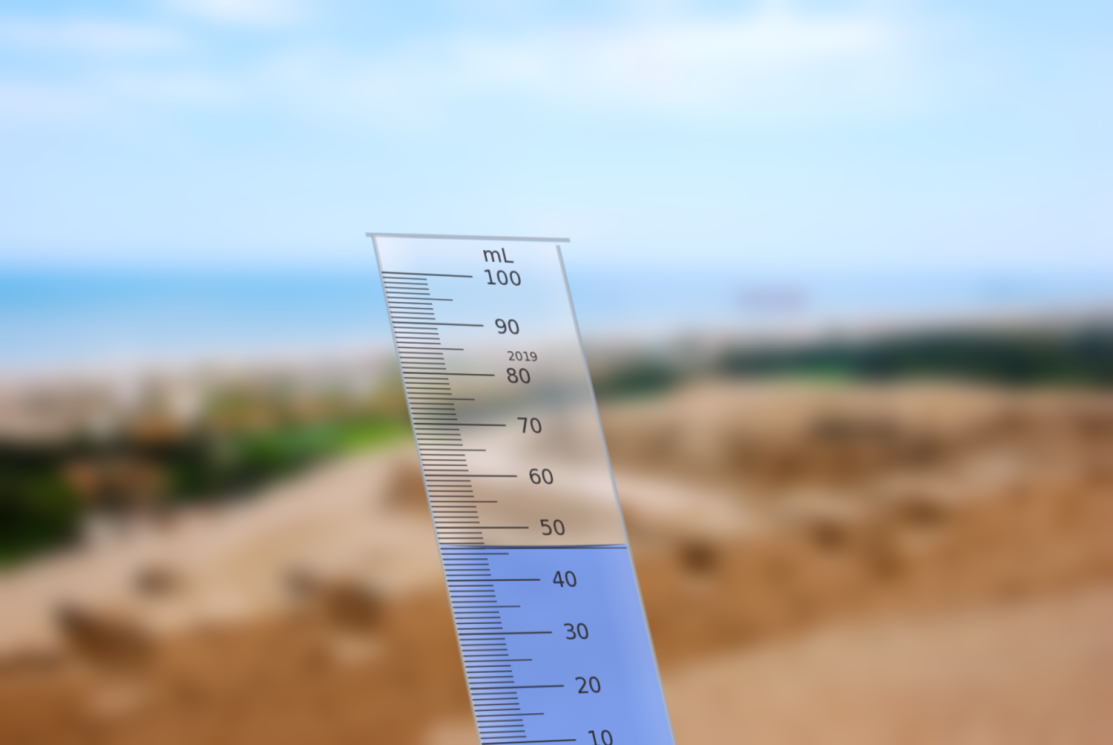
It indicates 46 mL
